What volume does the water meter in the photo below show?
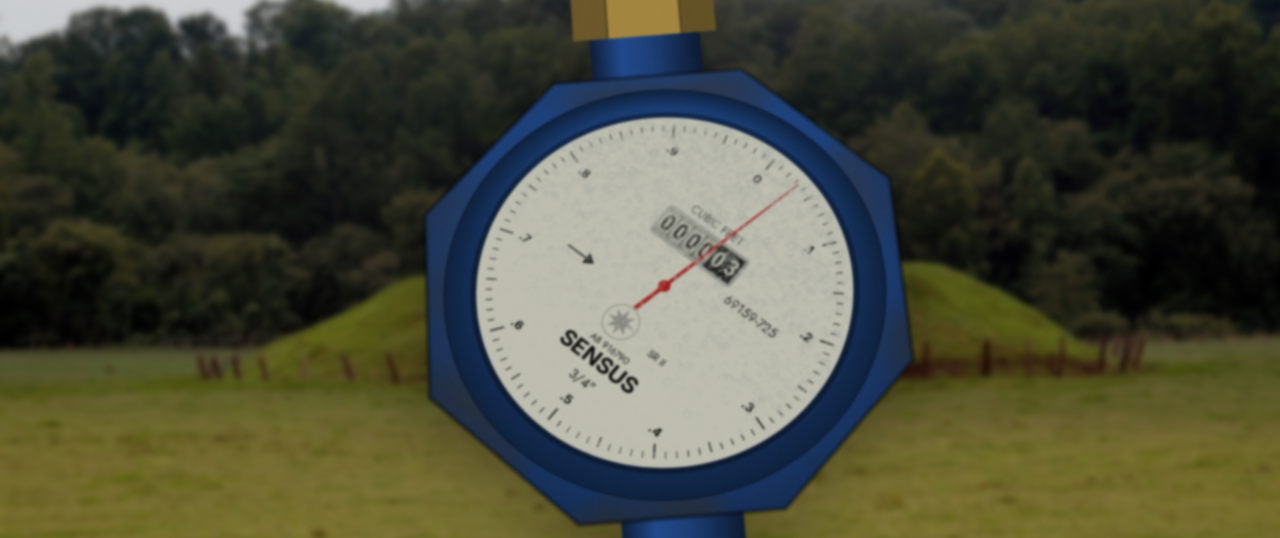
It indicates 3.03 ft³
